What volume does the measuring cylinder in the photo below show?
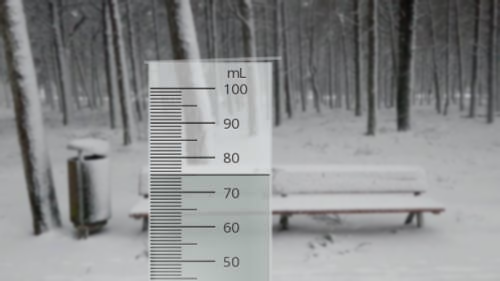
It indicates 75 mL
